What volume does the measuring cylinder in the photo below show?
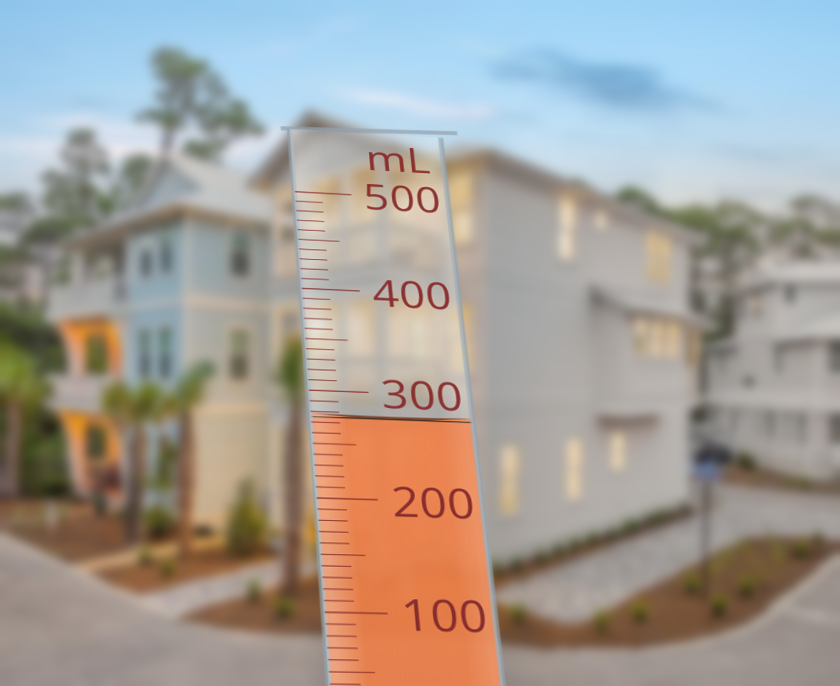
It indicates 275 mL
